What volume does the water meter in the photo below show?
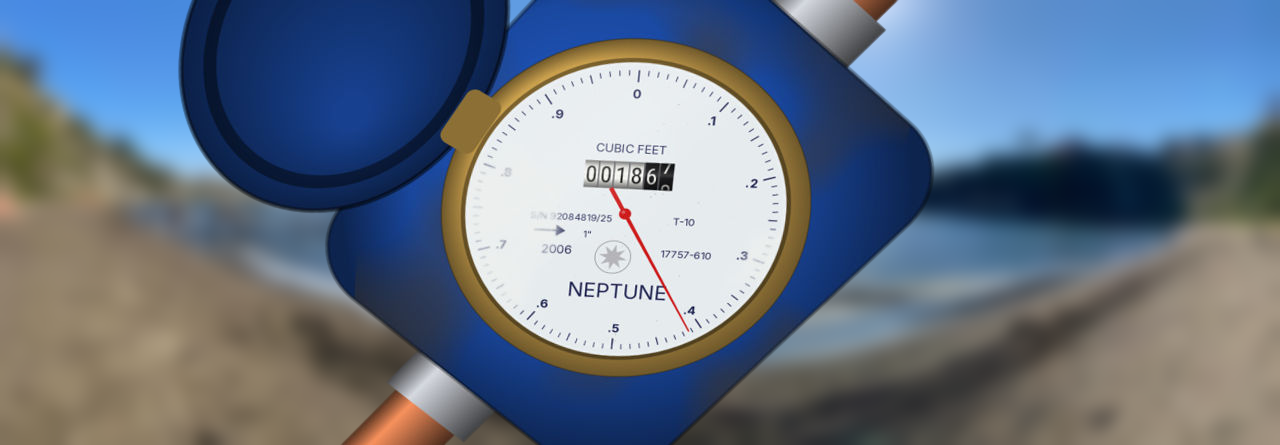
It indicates 1867.41 ft³
